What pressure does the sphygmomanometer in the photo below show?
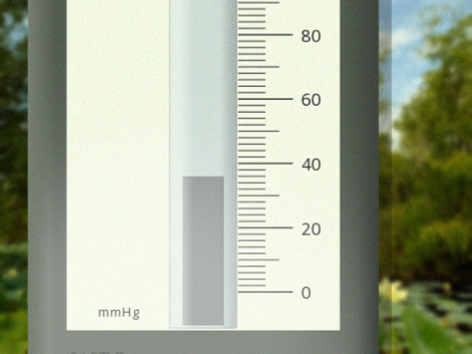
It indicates 36 mmHg
